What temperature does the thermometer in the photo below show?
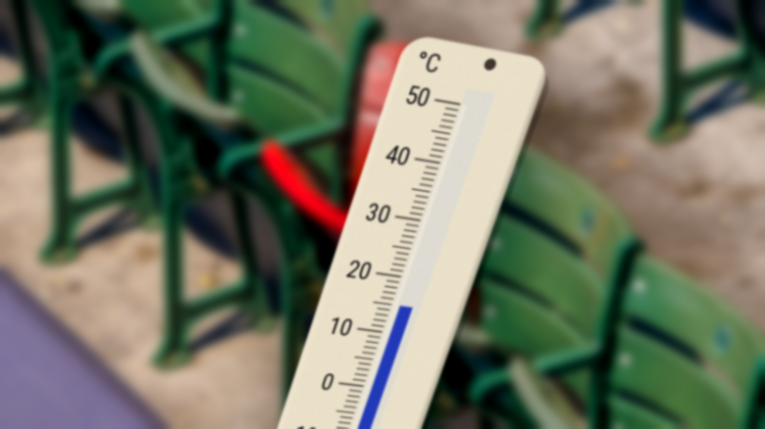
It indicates 15 °C
